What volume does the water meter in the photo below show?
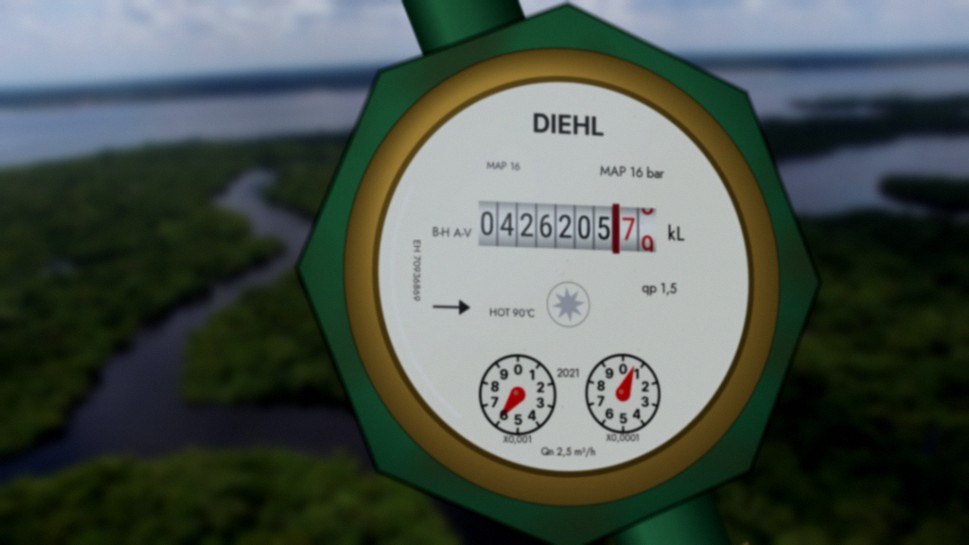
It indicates 426205.7860 kL
